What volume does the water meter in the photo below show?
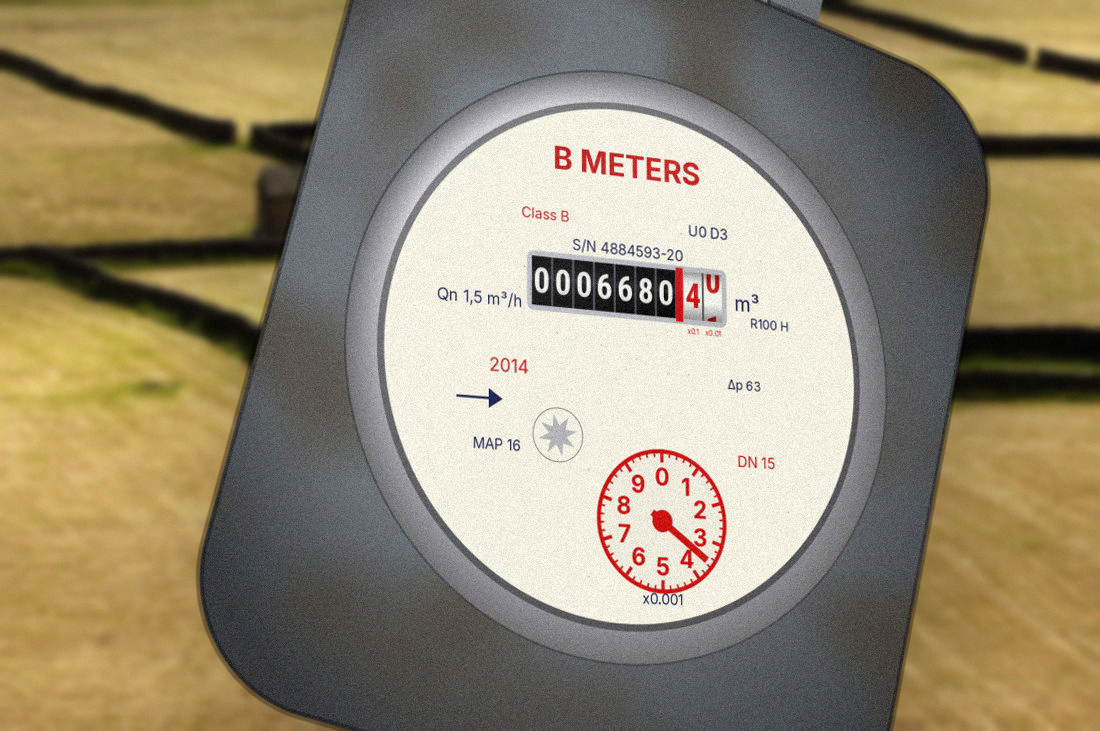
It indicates 6680.403 m³
